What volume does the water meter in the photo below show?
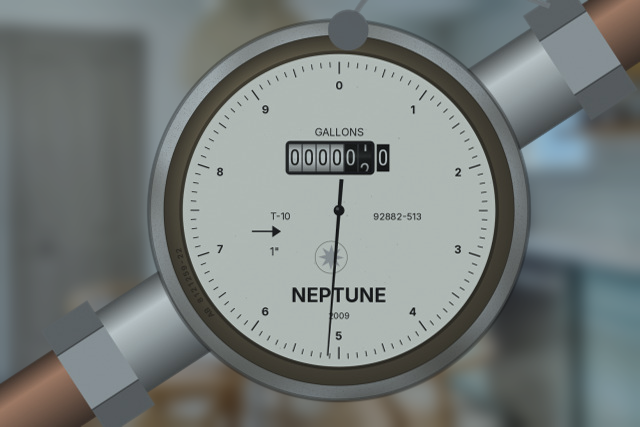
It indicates 15.1 gal
